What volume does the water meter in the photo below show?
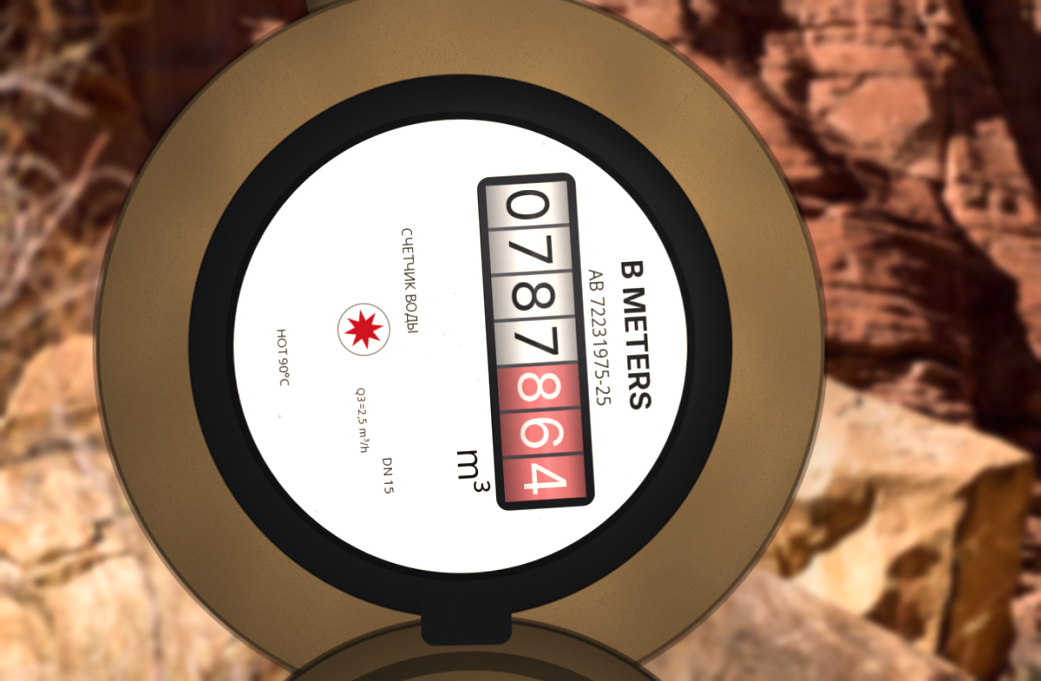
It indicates 787.864 m³
